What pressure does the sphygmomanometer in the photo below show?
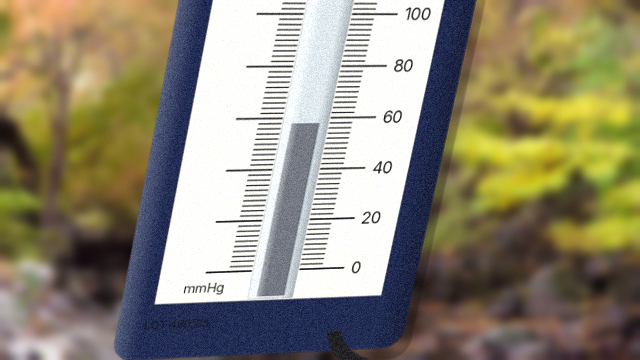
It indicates 58 mmHg
